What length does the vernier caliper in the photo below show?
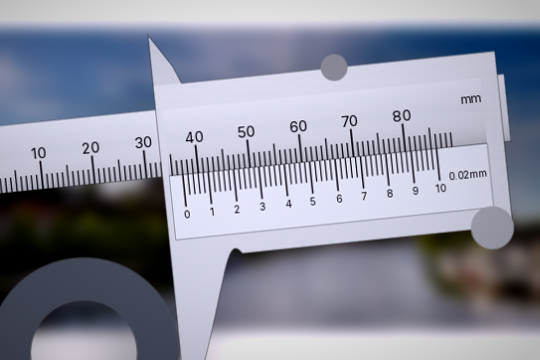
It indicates 37.0 mm
